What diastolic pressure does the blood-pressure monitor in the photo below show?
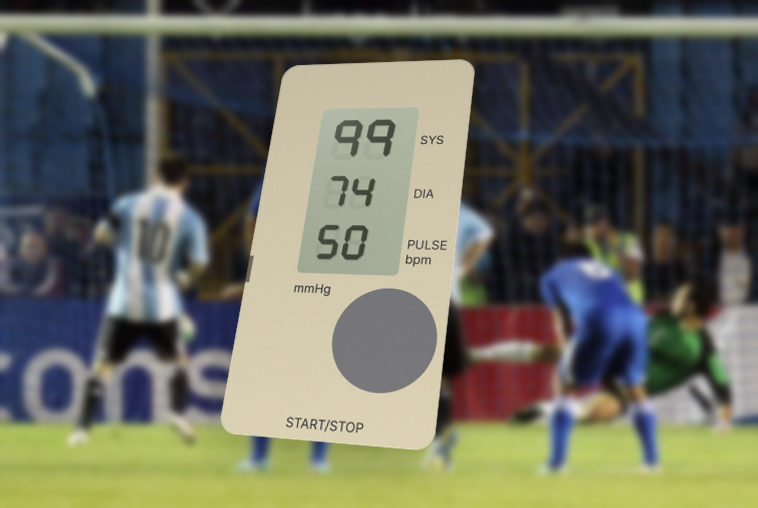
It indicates 74 mmHg
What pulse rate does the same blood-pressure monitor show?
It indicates 50 bpm
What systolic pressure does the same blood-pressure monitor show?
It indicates 99 mmHg
